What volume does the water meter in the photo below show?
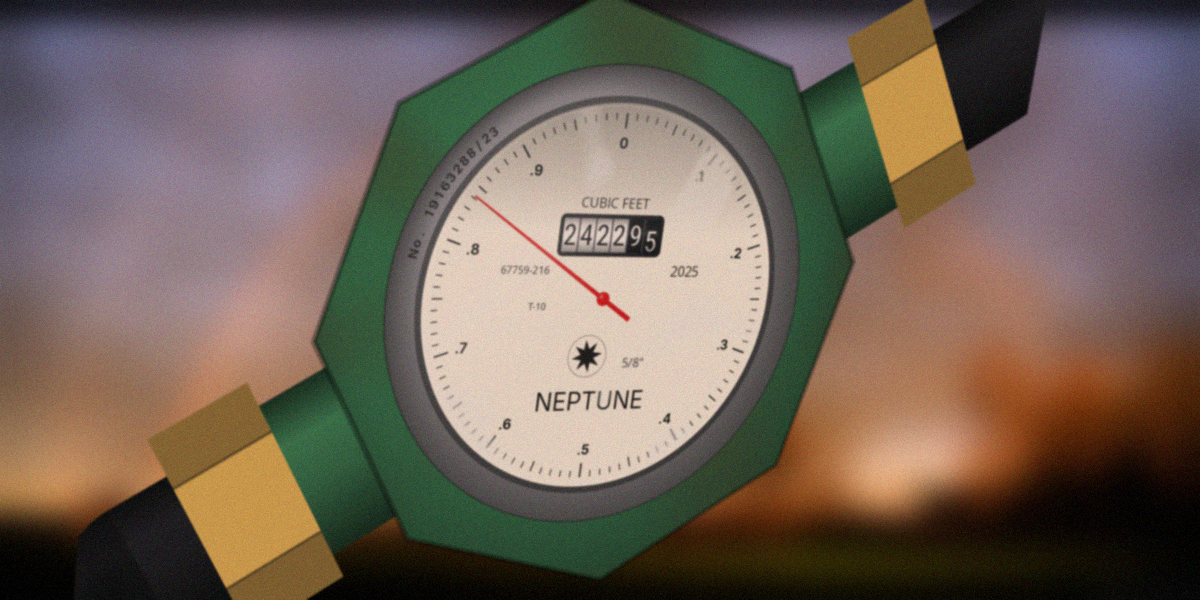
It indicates 242294.84 ft³
